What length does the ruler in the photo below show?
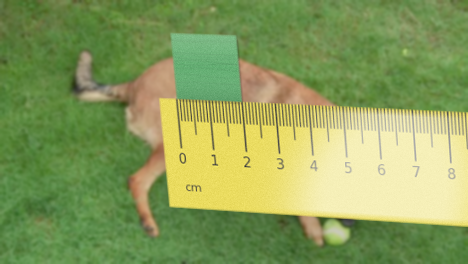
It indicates 2 cm
